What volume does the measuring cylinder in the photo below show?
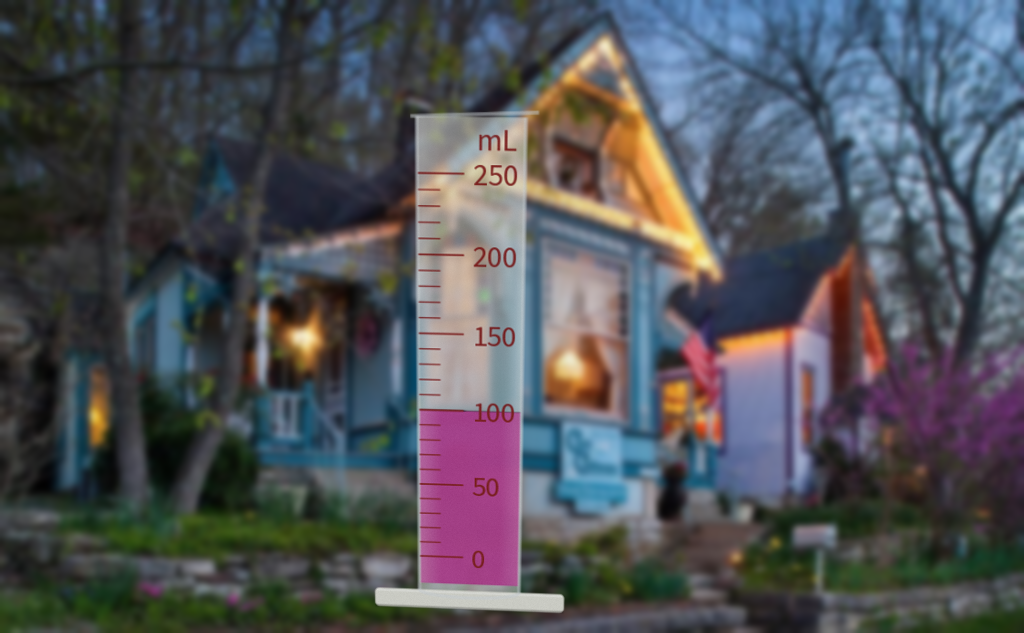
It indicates 100 mL
